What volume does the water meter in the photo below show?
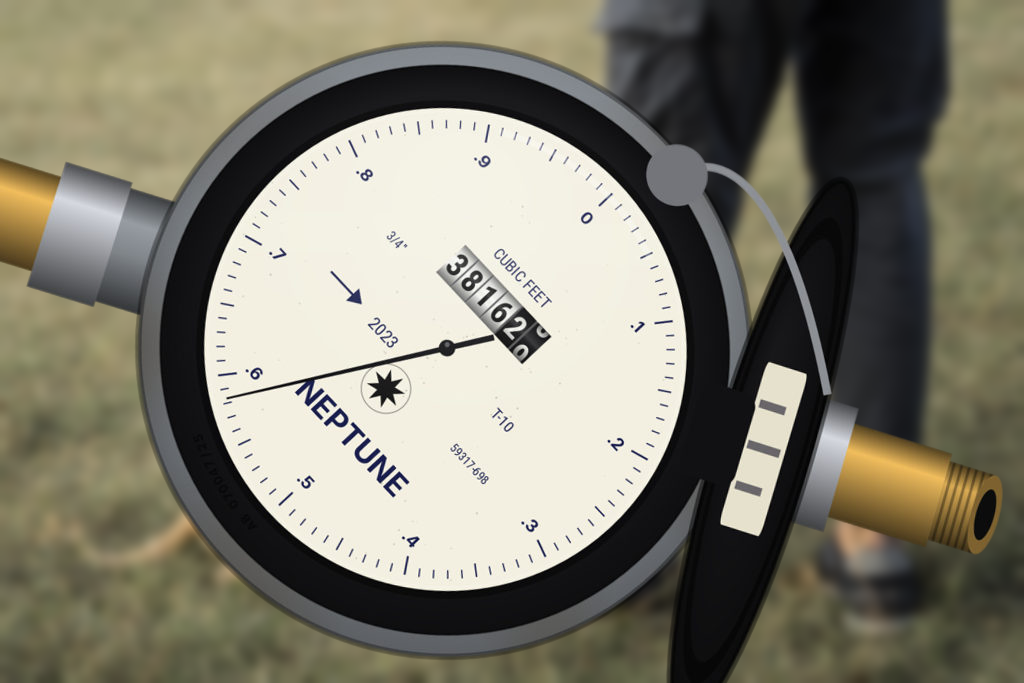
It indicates 381628.58 ft³
